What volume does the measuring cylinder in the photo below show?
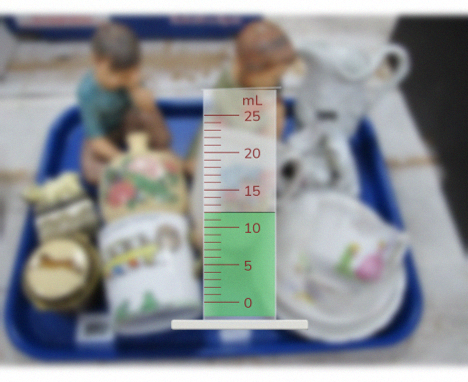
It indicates 12 mL
